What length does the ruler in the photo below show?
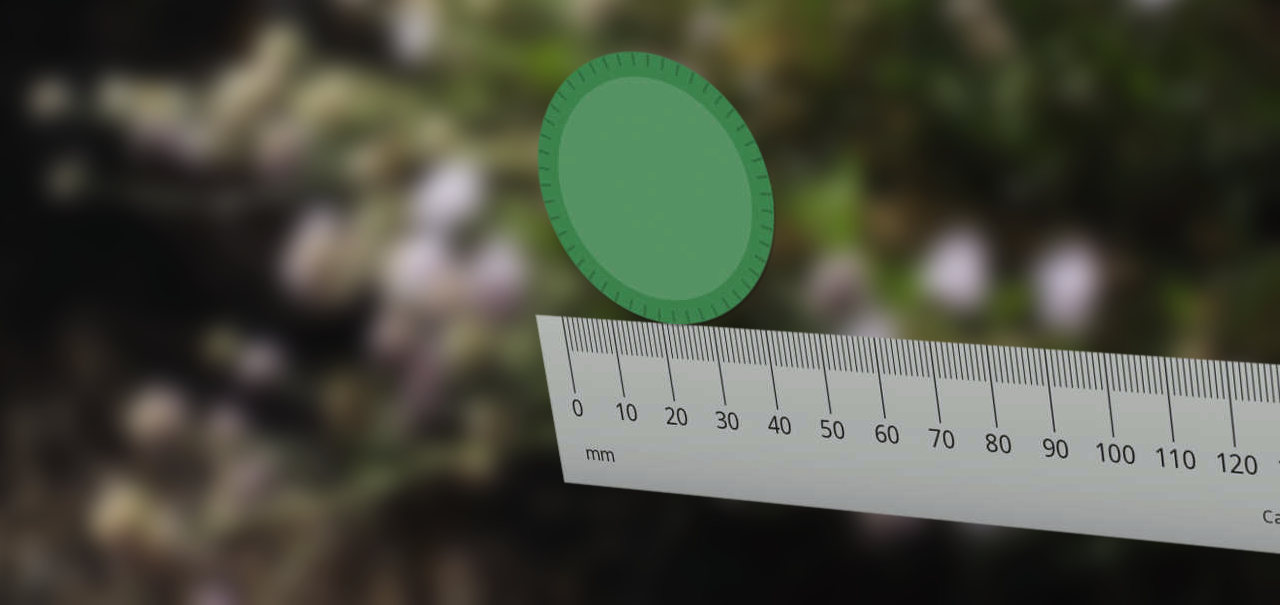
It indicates 45 mm
